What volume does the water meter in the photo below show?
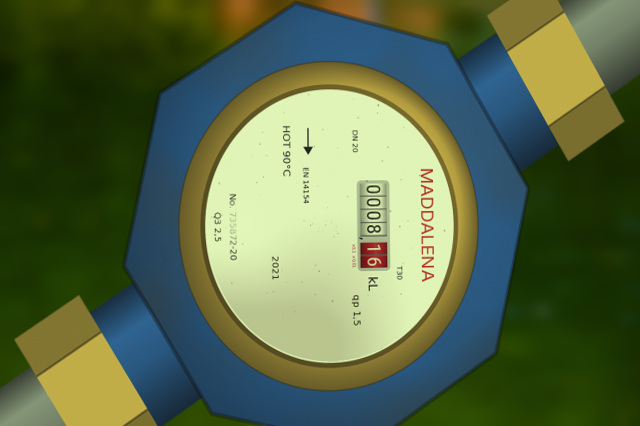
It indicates 8.16 kL
